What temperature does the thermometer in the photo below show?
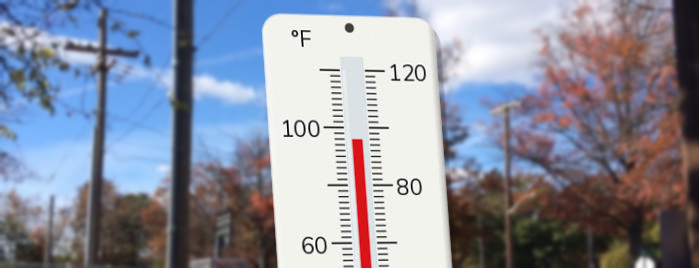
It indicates 96 °F
